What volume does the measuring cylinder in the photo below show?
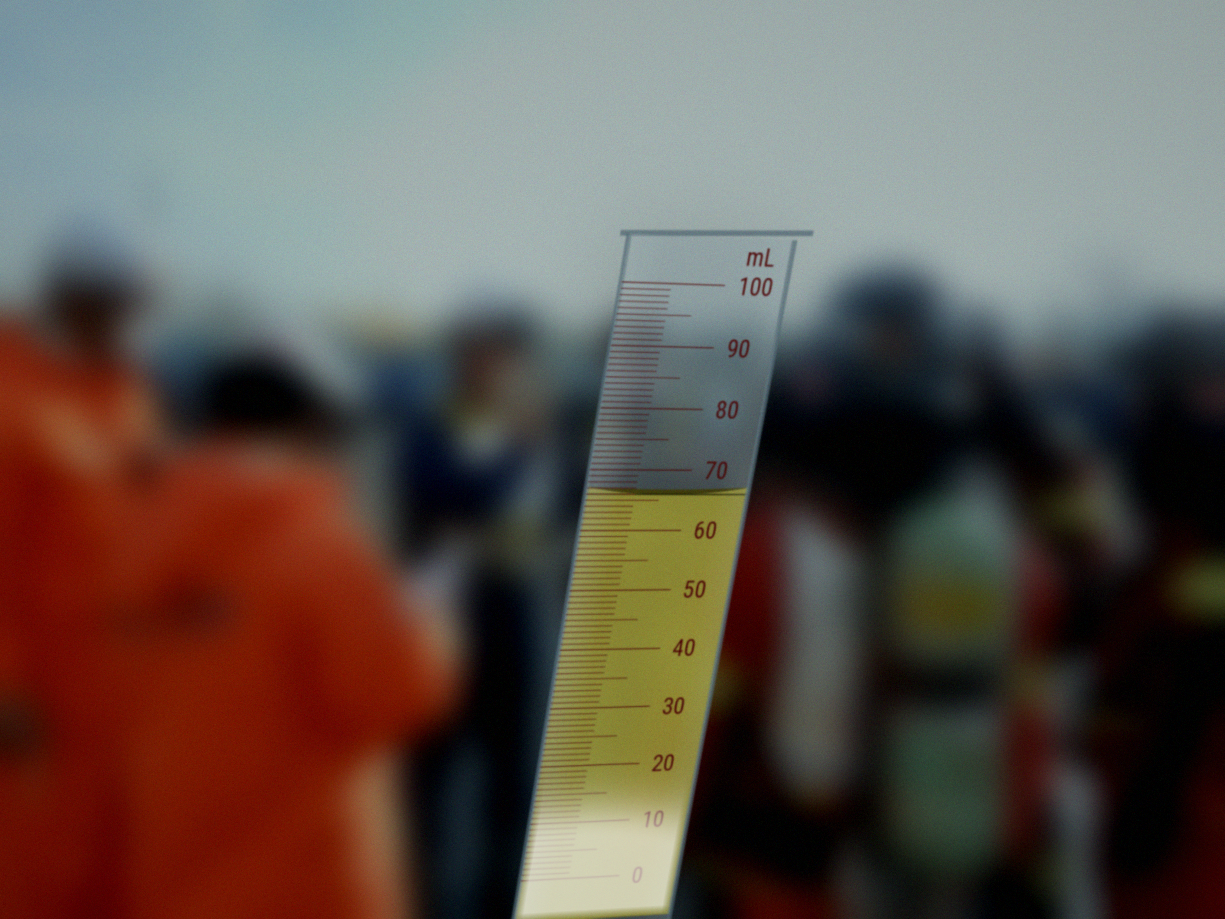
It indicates 66 mL
